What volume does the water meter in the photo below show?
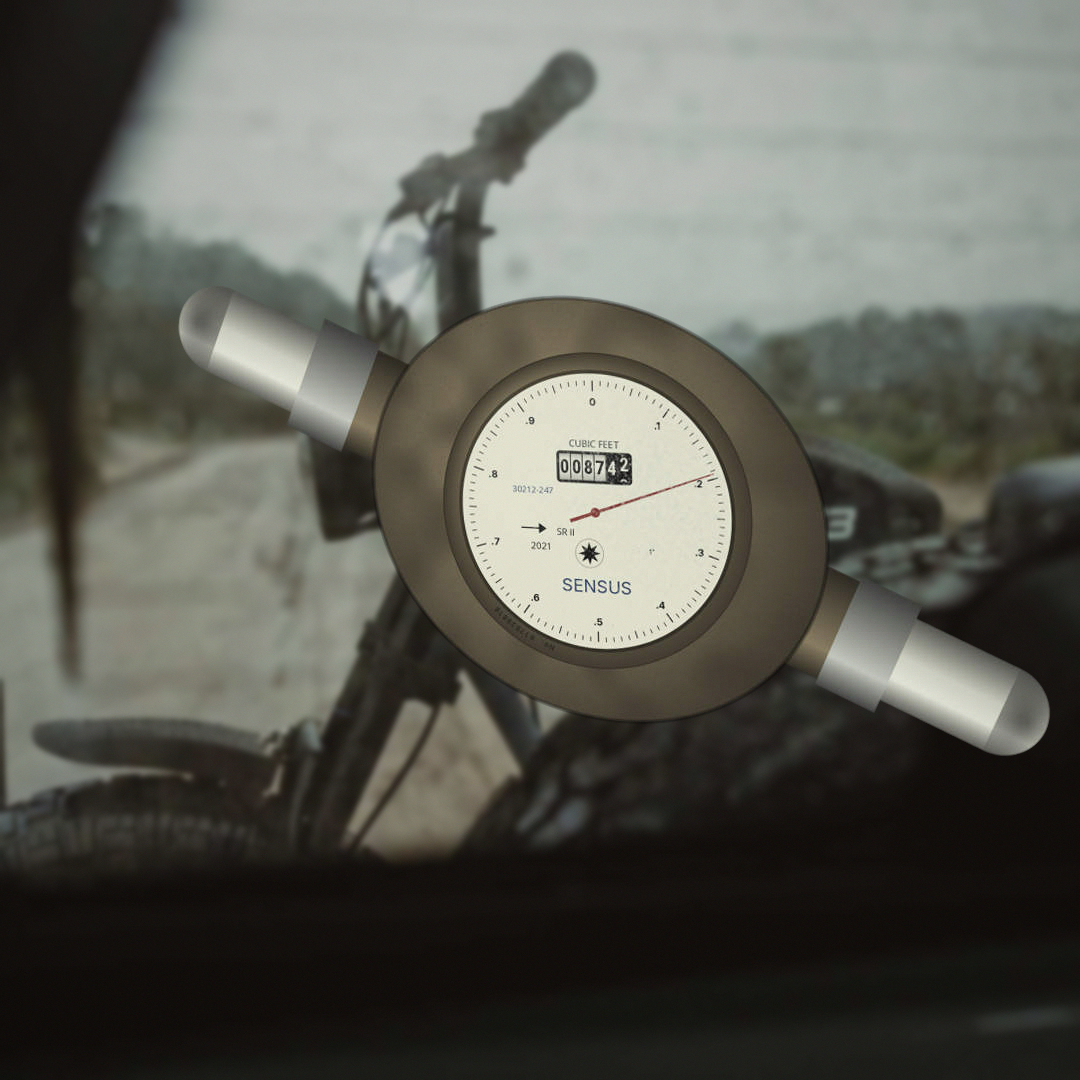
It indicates 8742.19 ft³
